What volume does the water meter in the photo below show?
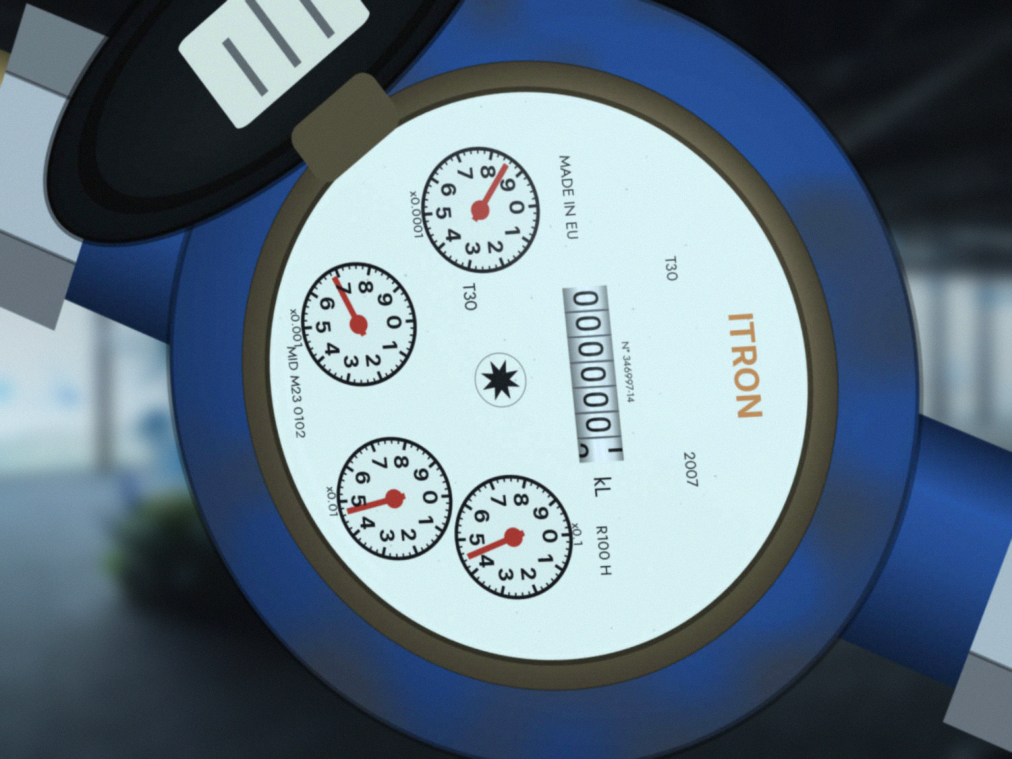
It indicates 1.4468 kL
